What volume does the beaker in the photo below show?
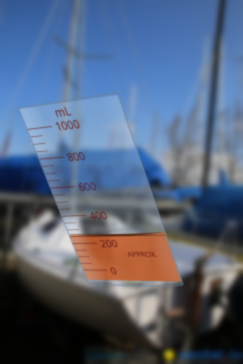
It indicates 250 mL
